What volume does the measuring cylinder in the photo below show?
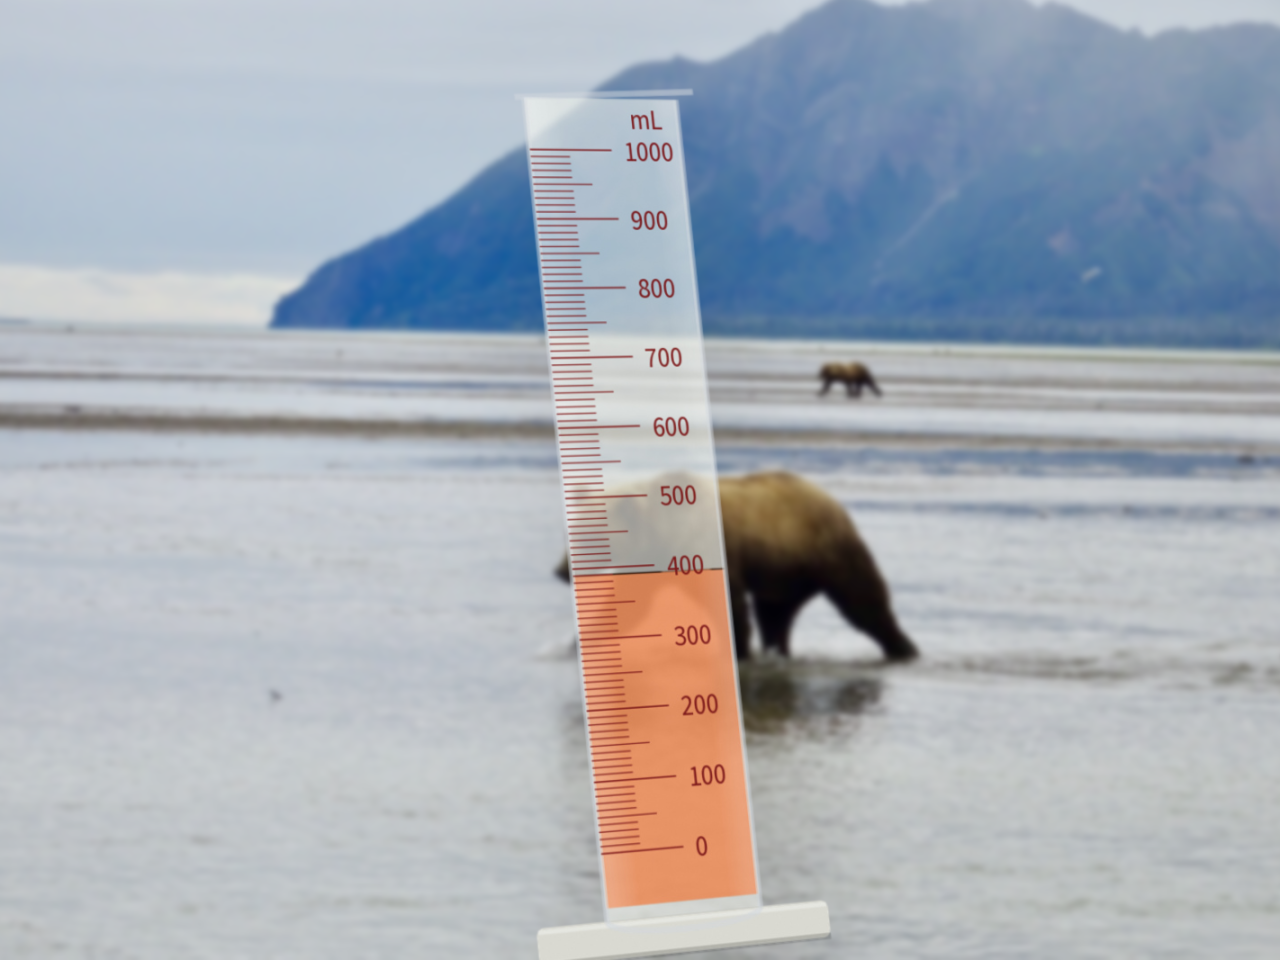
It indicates 390 mL
